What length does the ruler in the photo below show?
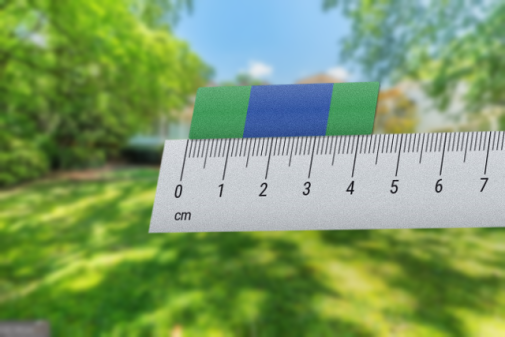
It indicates 4.3 cm
